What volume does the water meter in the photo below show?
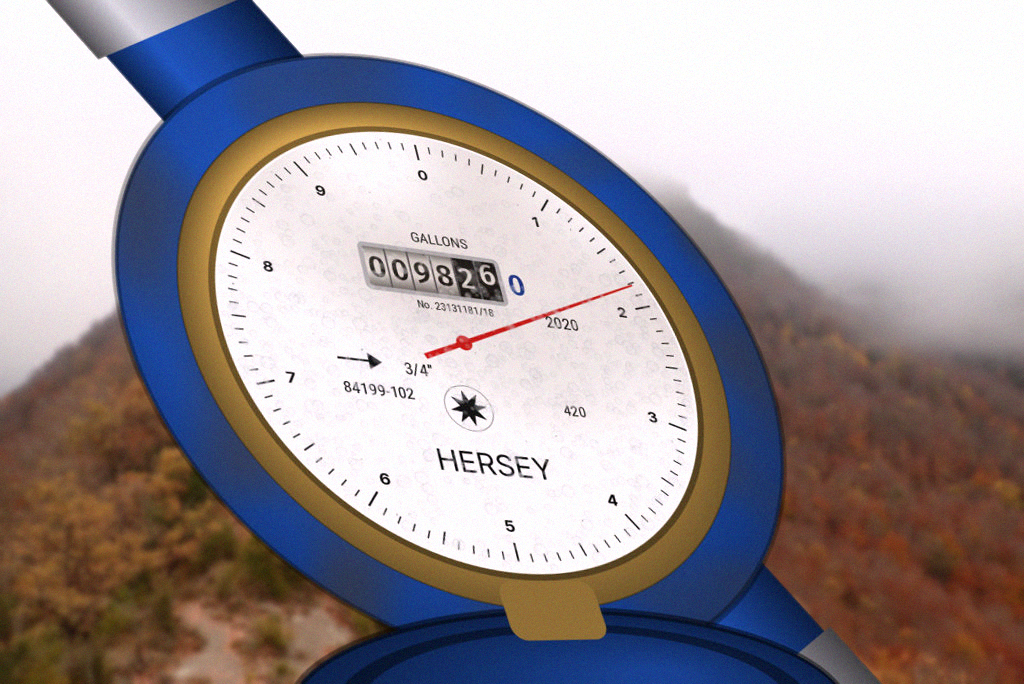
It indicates 98261.8 gal
